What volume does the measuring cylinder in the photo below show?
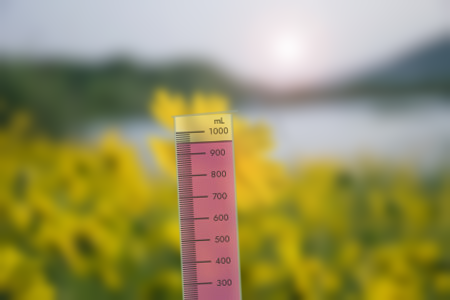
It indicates 950 mL
